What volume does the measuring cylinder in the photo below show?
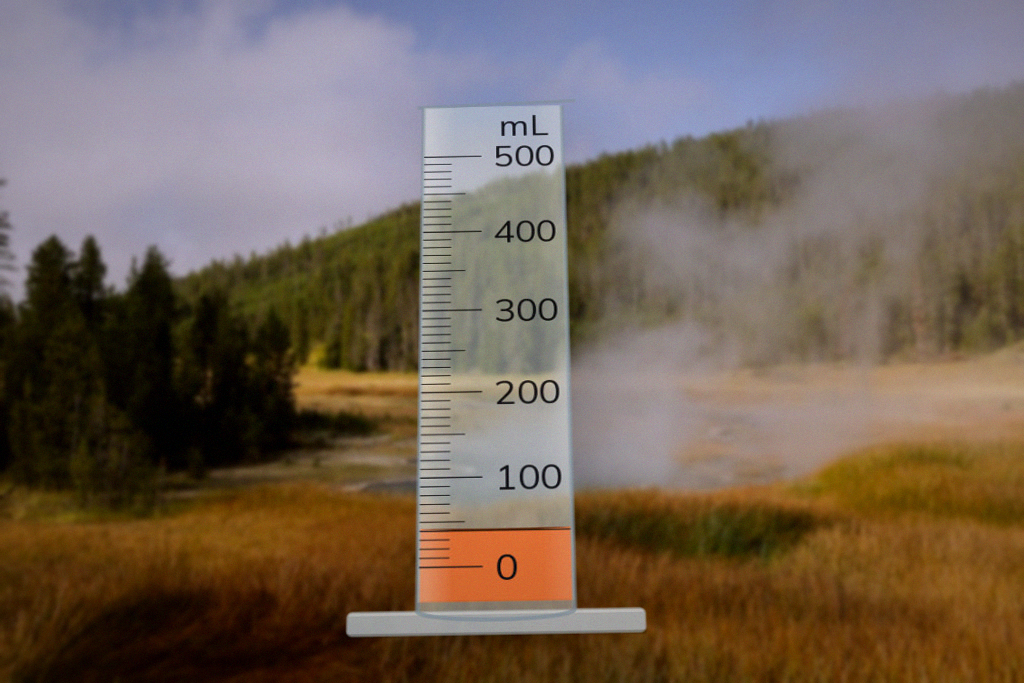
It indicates 40 mL
